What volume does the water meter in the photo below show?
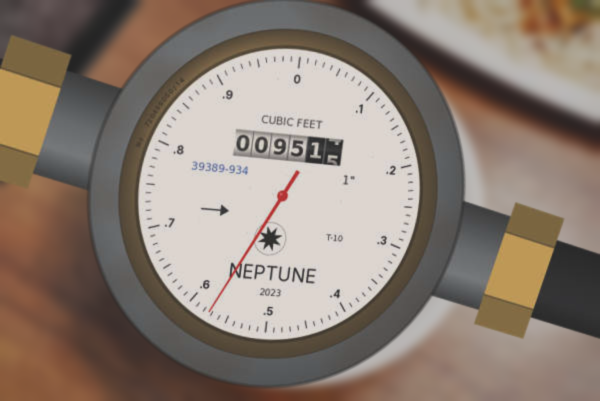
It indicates 9514.57 ft³
